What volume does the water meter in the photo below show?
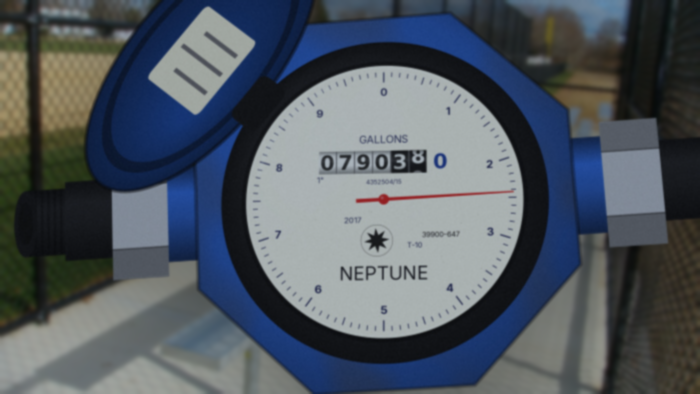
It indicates 790382.4 gal
